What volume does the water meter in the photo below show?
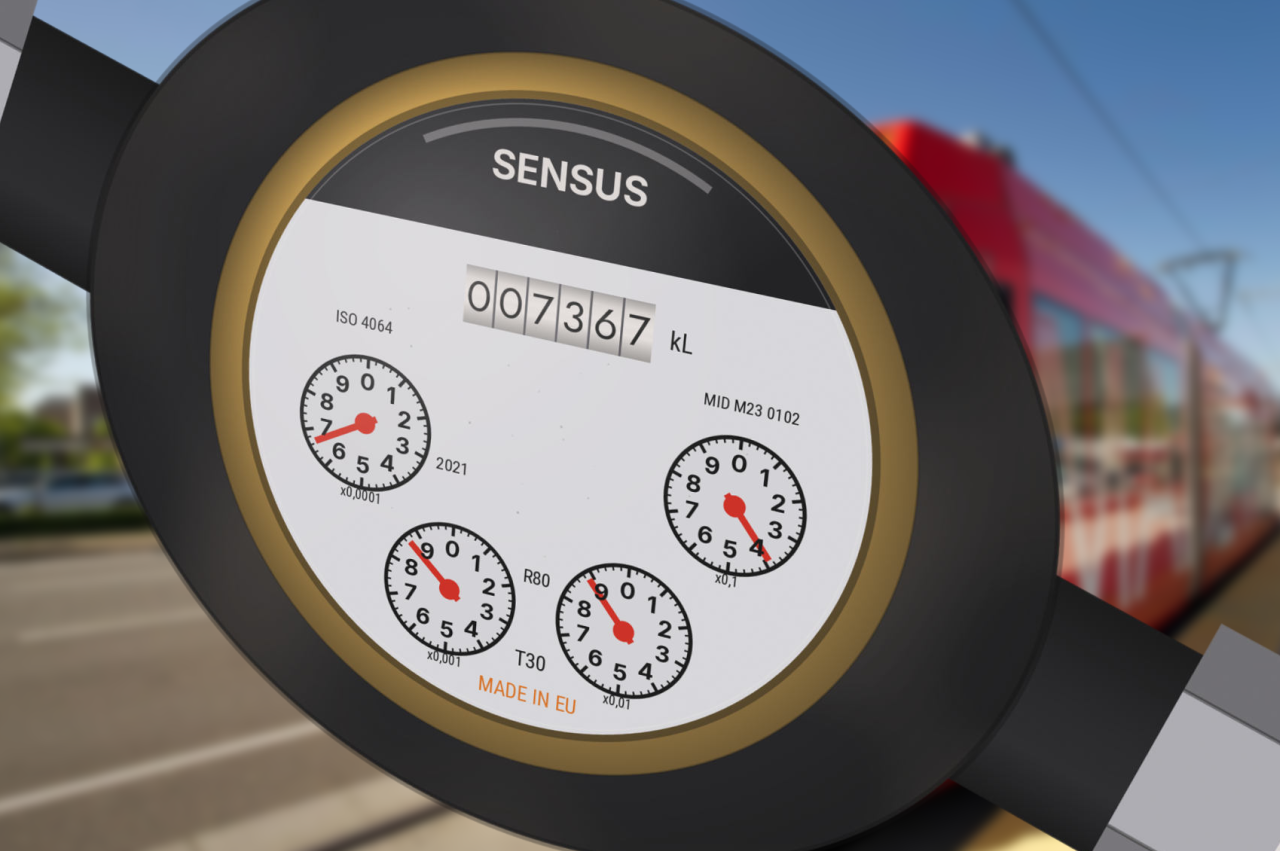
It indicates 7367.3886 kL
